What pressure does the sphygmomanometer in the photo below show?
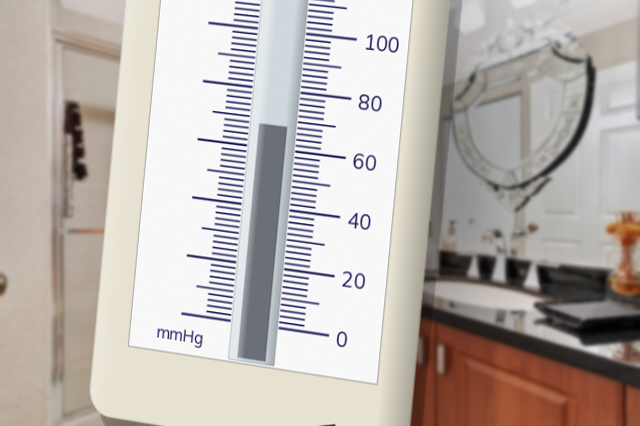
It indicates 68 mmHg
